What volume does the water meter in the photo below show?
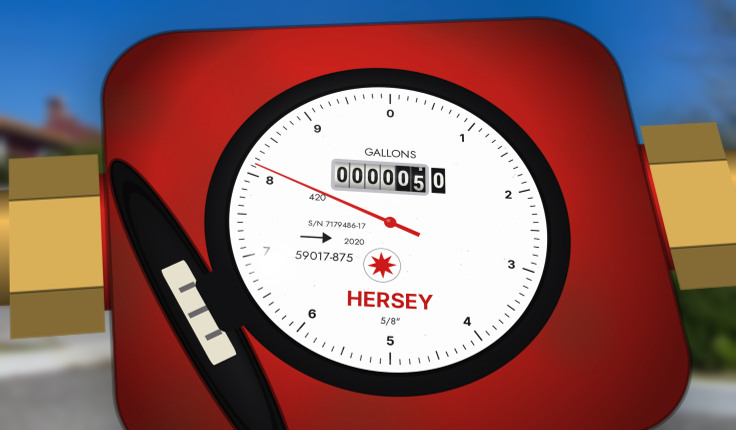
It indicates 48.1 gal
